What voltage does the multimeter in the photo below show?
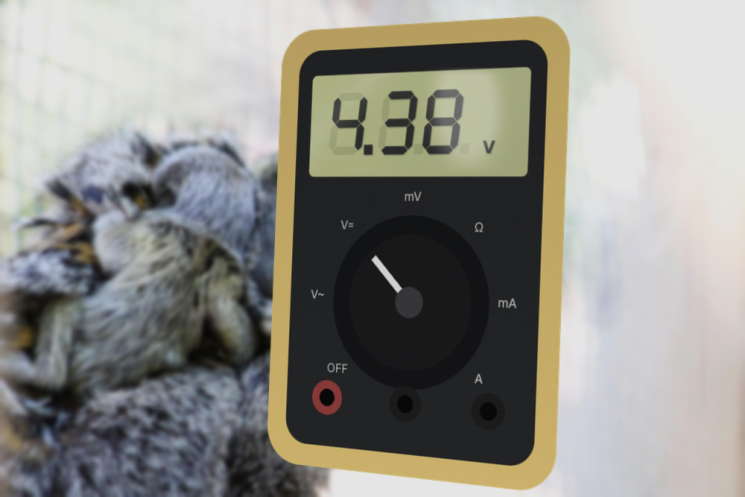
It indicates 4.38 V
